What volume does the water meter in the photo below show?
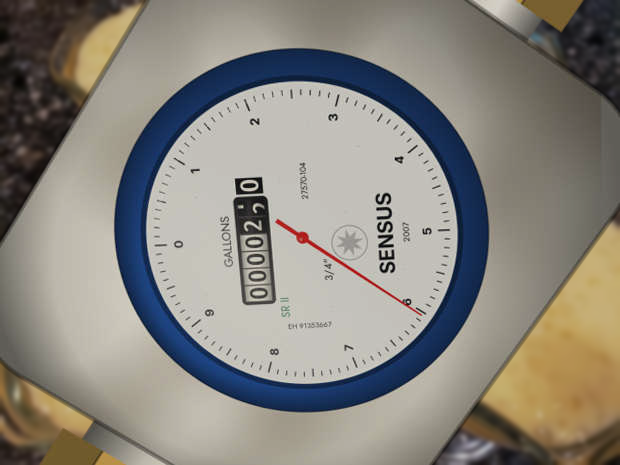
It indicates 216.0 gal
